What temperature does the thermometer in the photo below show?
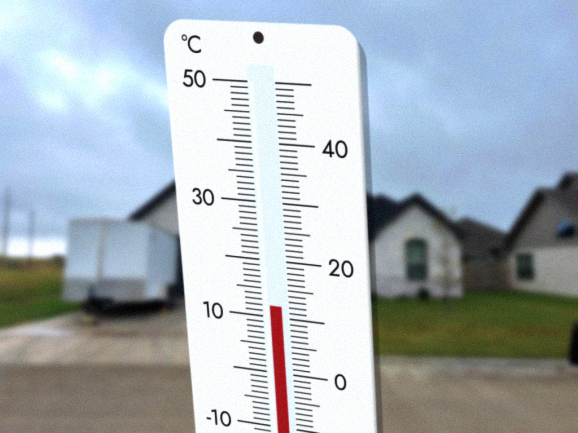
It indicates 12 °C
